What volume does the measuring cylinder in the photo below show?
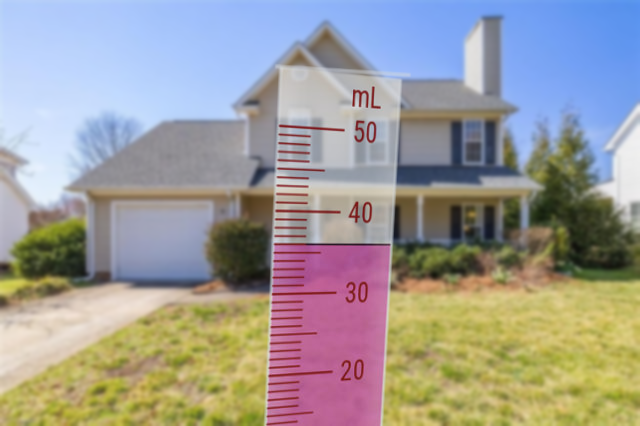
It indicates 36 mL
